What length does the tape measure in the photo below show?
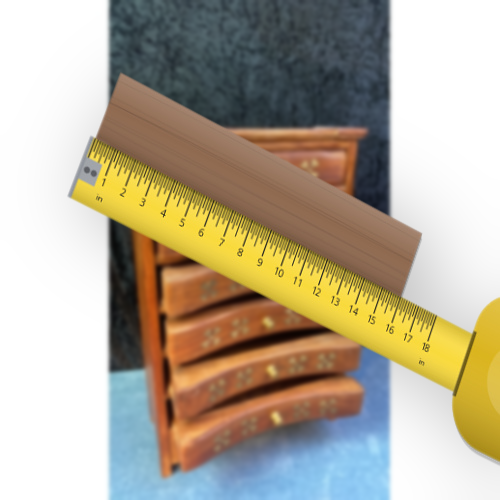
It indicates 16 in
